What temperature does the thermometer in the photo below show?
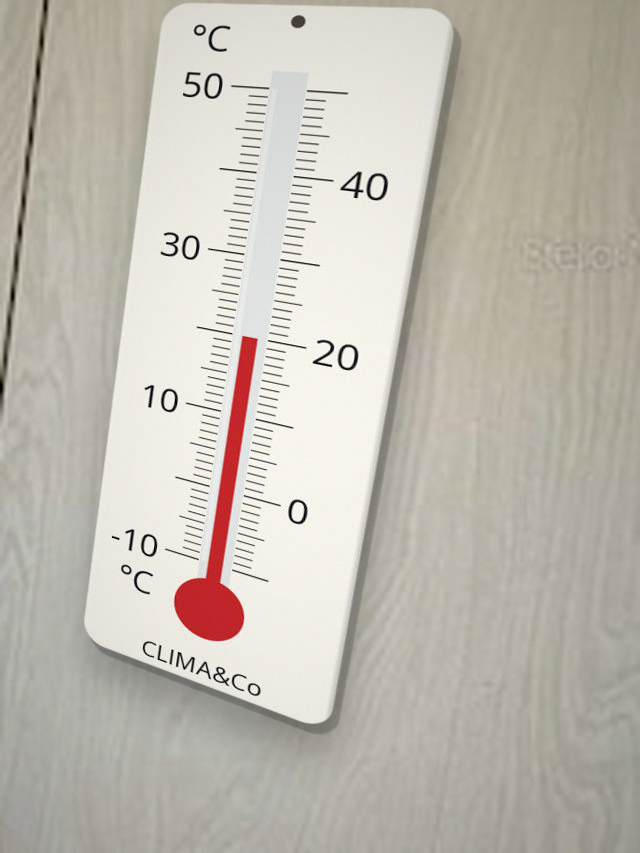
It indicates 20 °C
